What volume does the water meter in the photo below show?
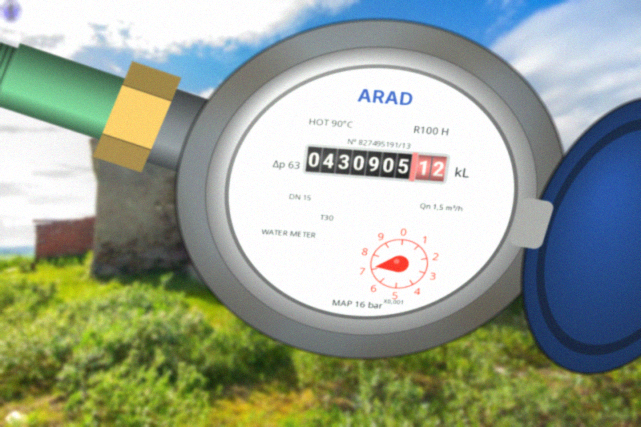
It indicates 430905.127 kL
